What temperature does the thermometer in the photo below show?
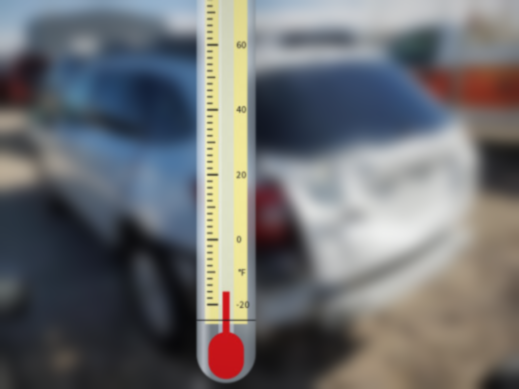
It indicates -16 °F
